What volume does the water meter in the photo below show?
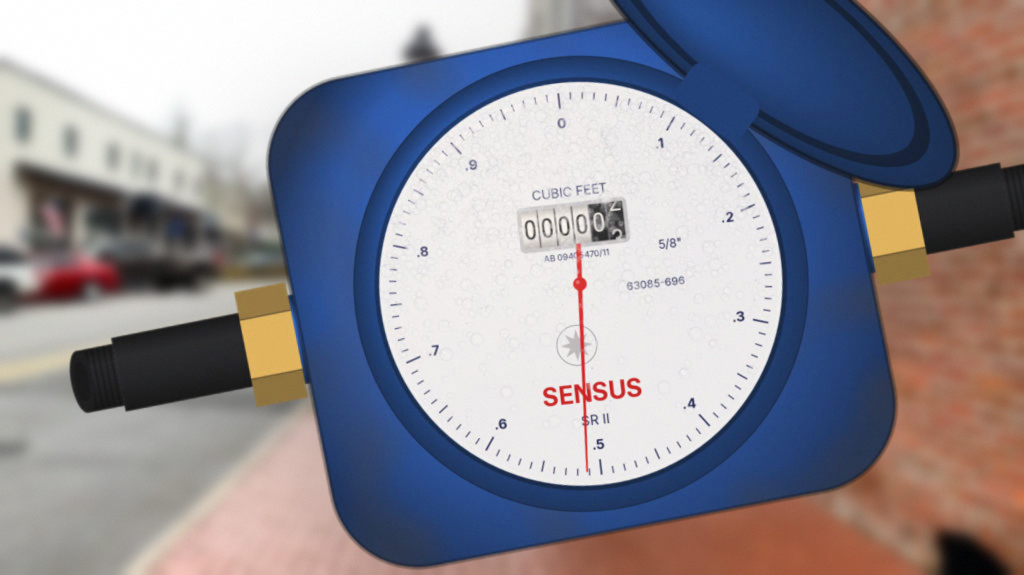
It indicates 2.51 ft³
